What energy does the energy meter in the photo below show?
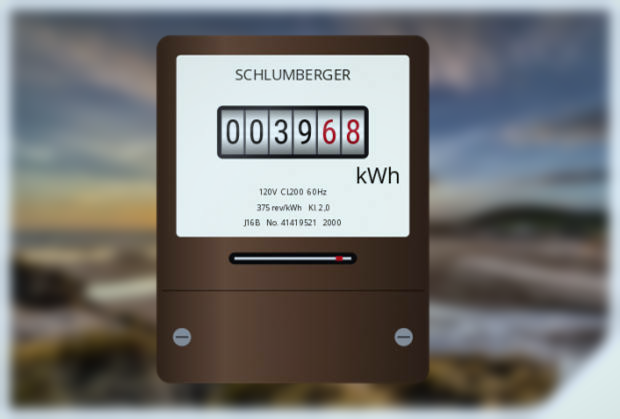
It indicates 39.68 kWh
